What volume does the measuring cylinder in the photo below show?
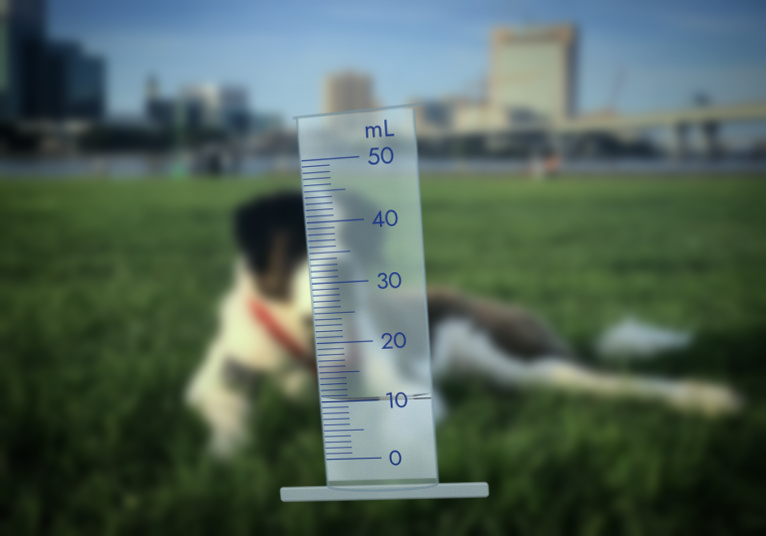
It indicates 10 mL
